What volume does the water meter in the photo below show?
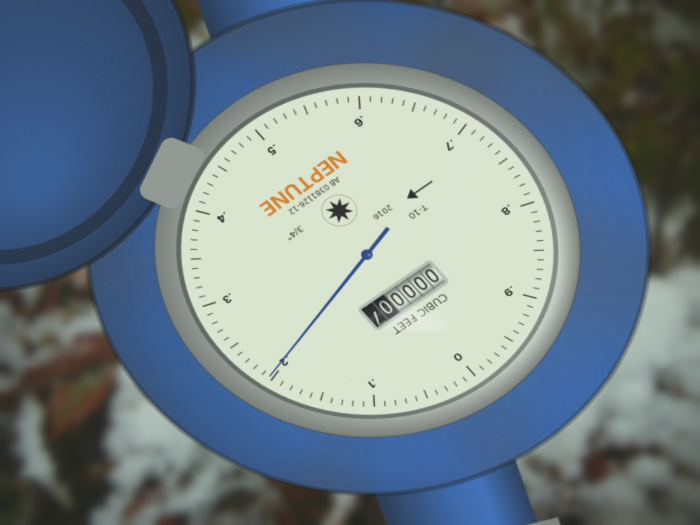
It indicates 7.20 ft³
